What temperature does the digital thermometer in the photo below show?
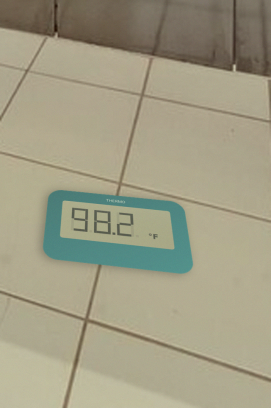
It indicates 98.2 °F
